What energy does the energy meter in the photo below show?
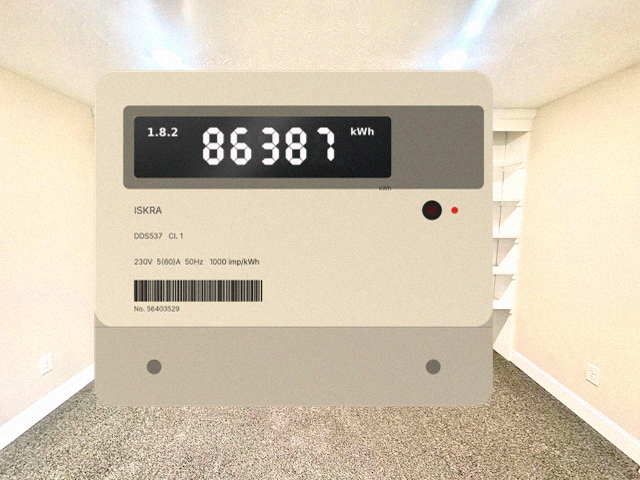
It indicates 86387 kWh
